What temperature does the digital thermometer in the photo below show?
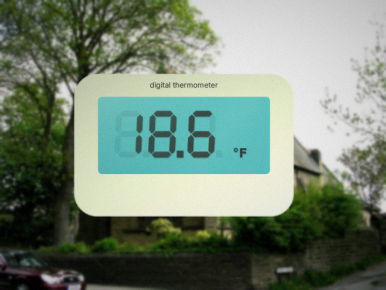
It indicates 18.6 °F
